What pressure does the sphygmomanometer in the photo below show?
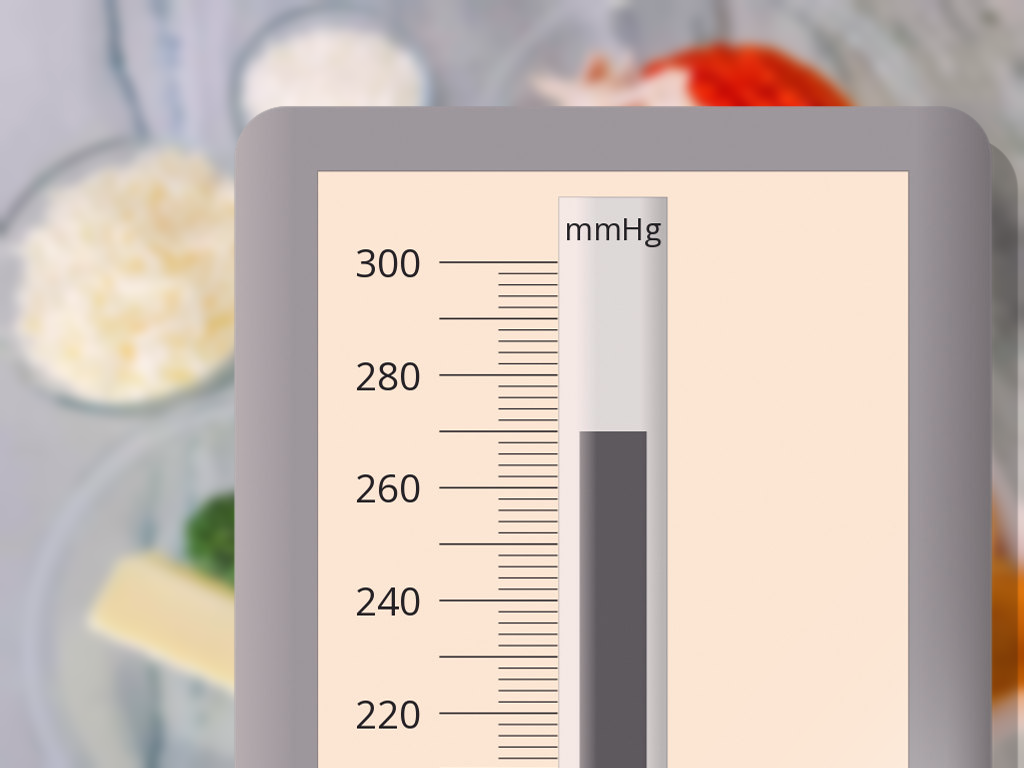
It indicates 270 mmHg
